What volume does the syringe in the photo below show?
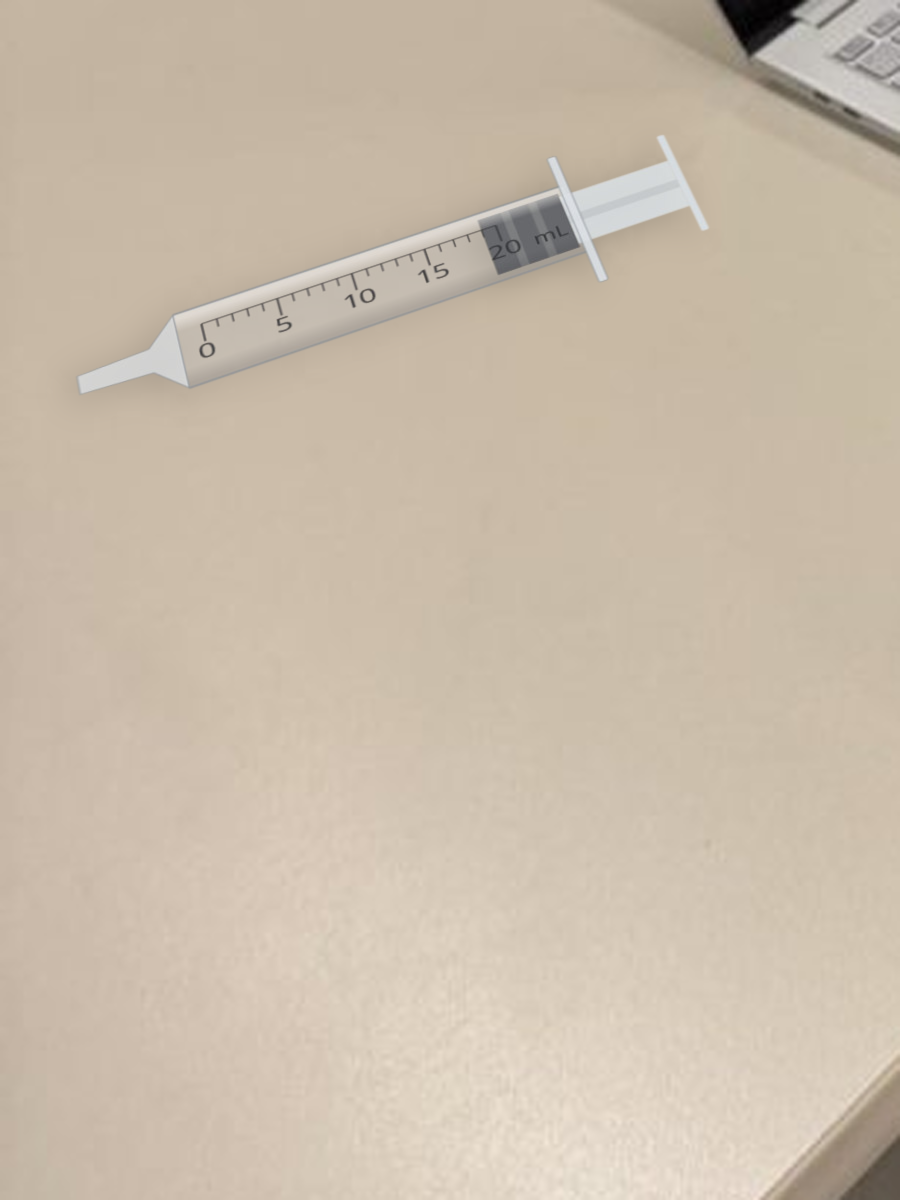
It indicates 19 mL
